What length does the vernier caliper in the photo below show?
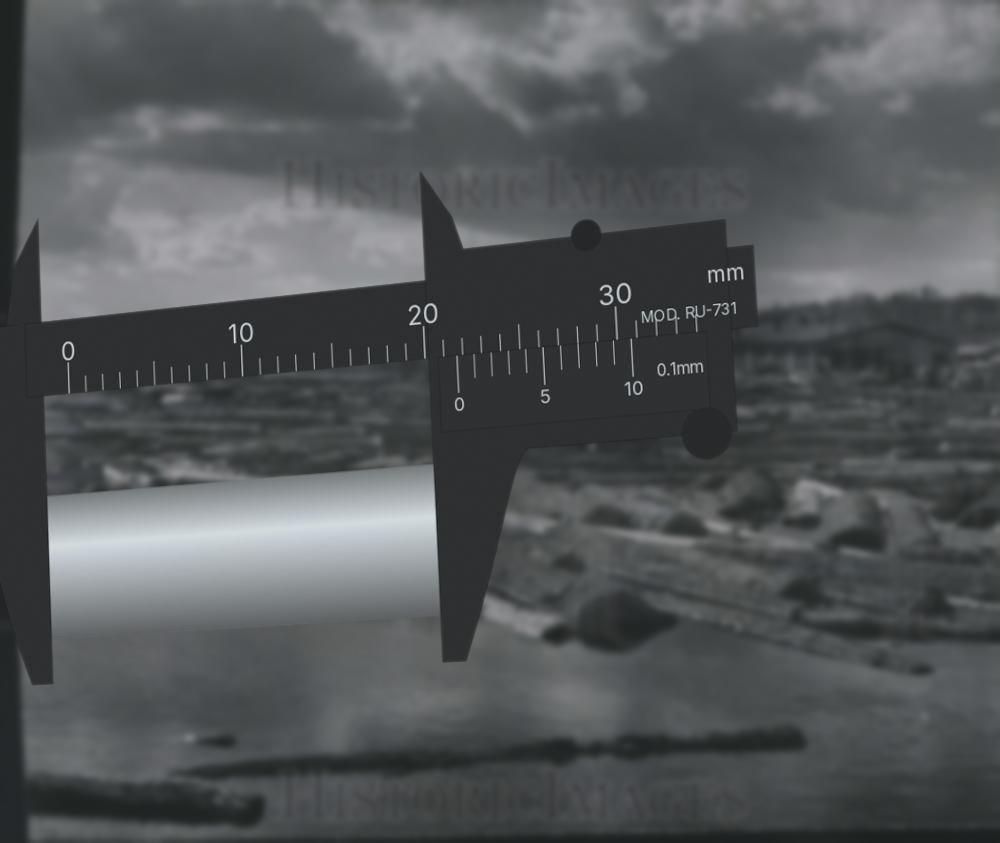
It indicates 21.7 mm
